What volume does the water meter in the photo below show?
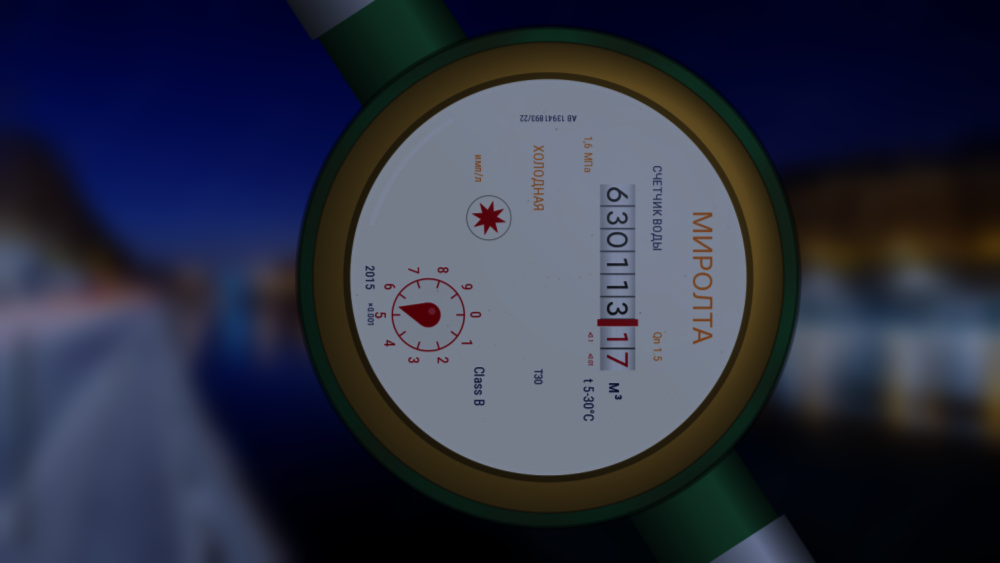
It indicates 630113.175 m³
